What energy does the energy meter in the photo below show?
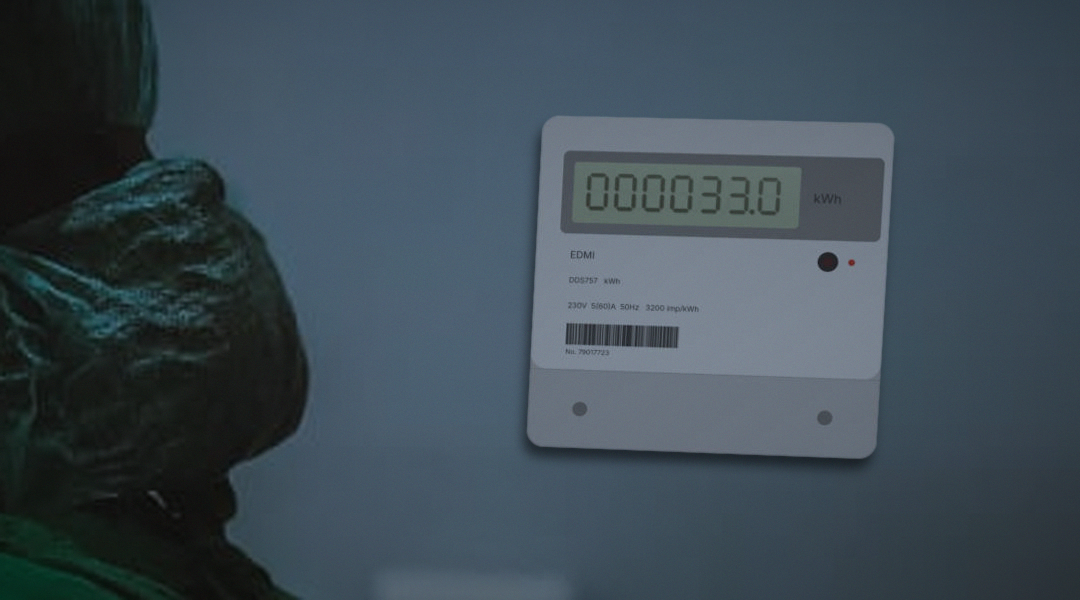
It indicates 33.0 kWh
